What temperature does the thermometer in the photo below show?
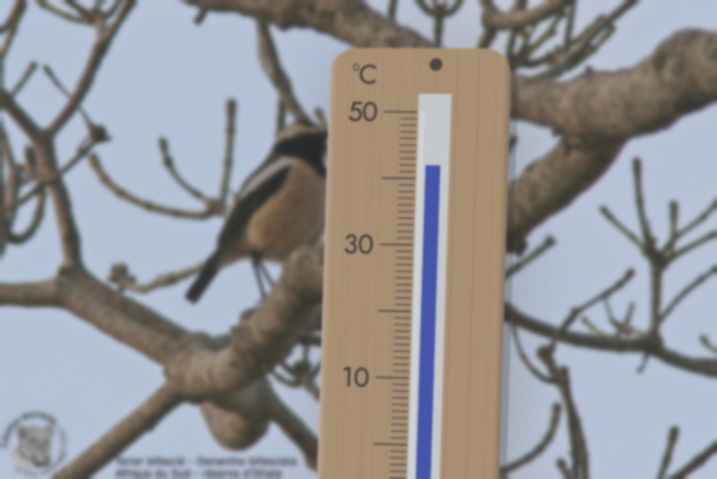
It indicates 42 °C
